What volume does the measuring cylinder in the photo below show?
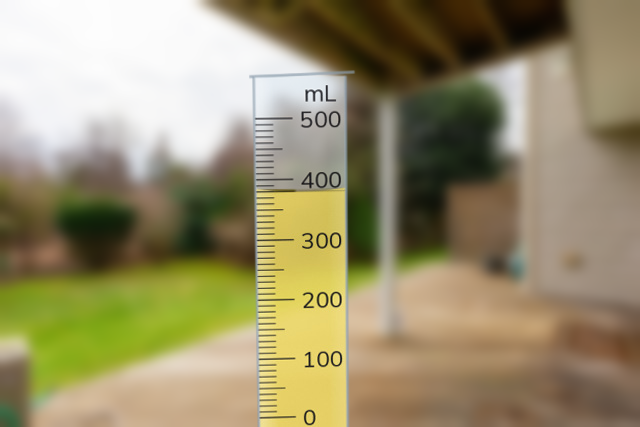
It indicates 380 mL
